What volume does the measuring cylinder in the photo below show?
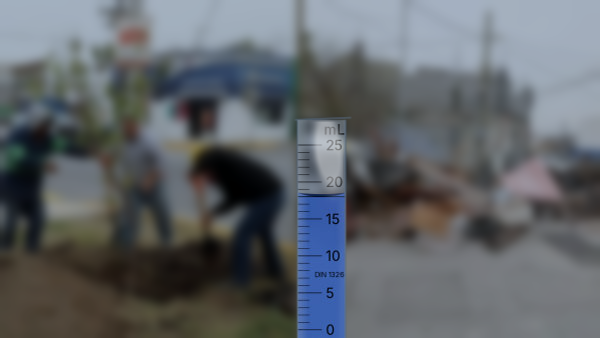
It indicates 18 mL
